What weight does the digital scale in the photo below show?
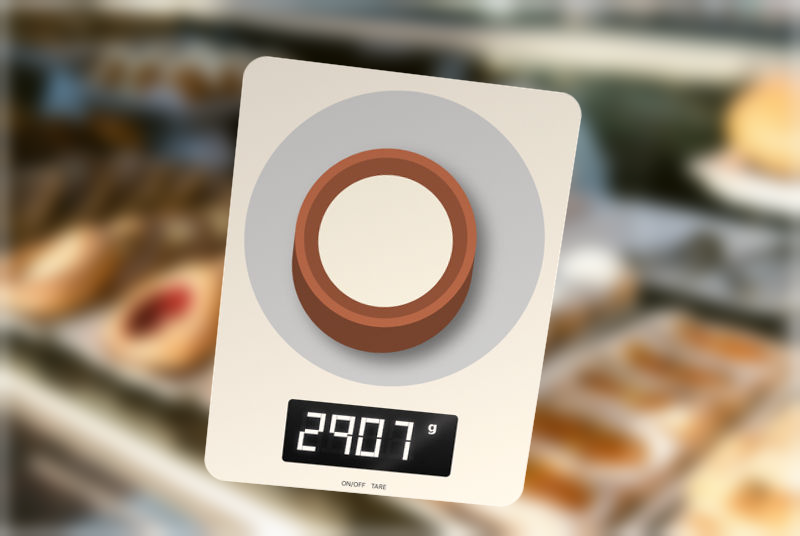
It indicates 2907 g
